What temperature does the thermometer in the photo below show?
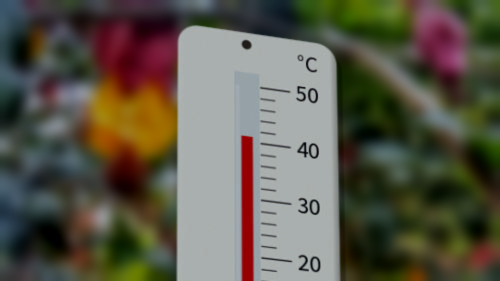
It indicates 41 °C
